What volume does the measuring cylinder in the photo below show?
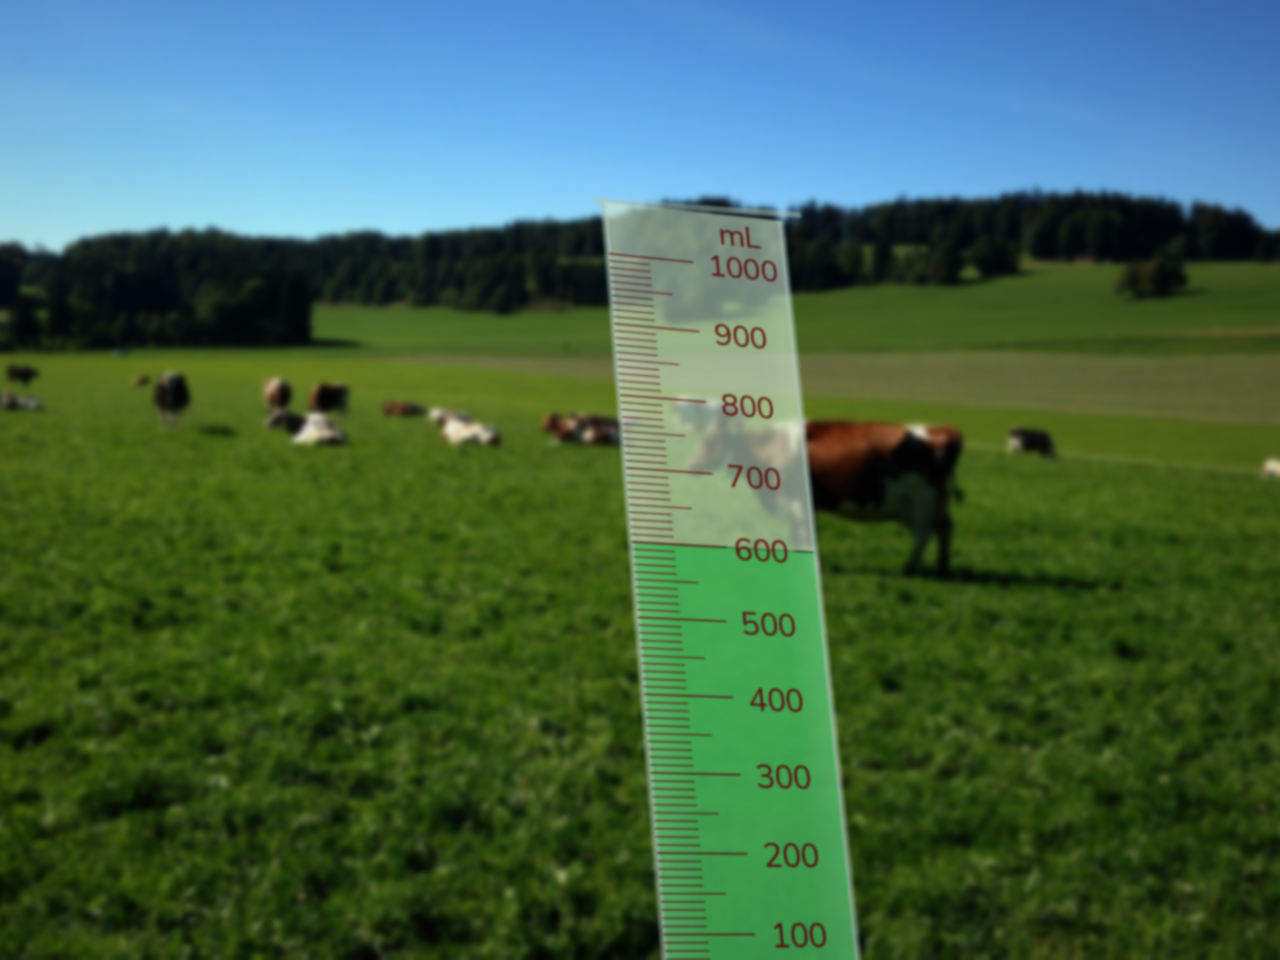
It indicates 600 mL
